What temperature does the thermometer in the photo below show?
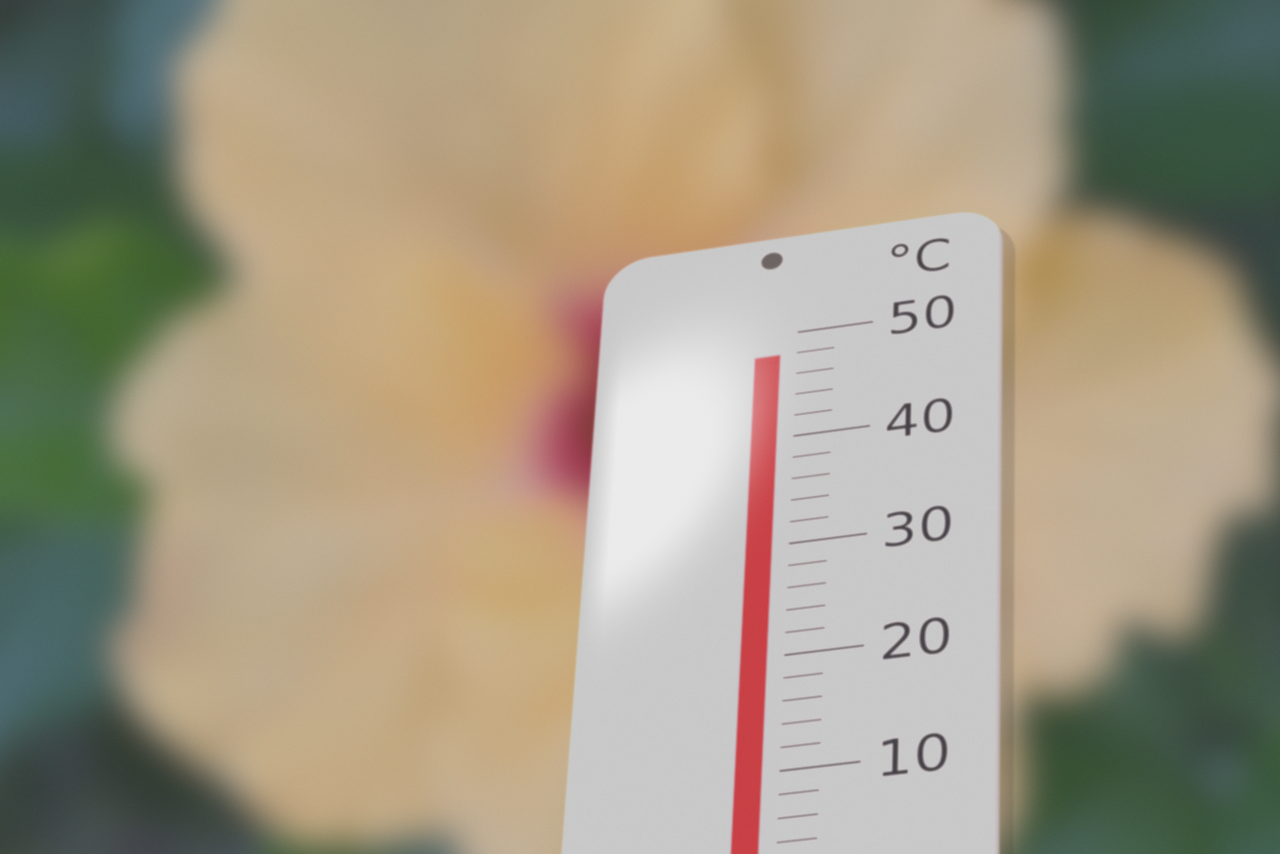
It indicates 48 °C
